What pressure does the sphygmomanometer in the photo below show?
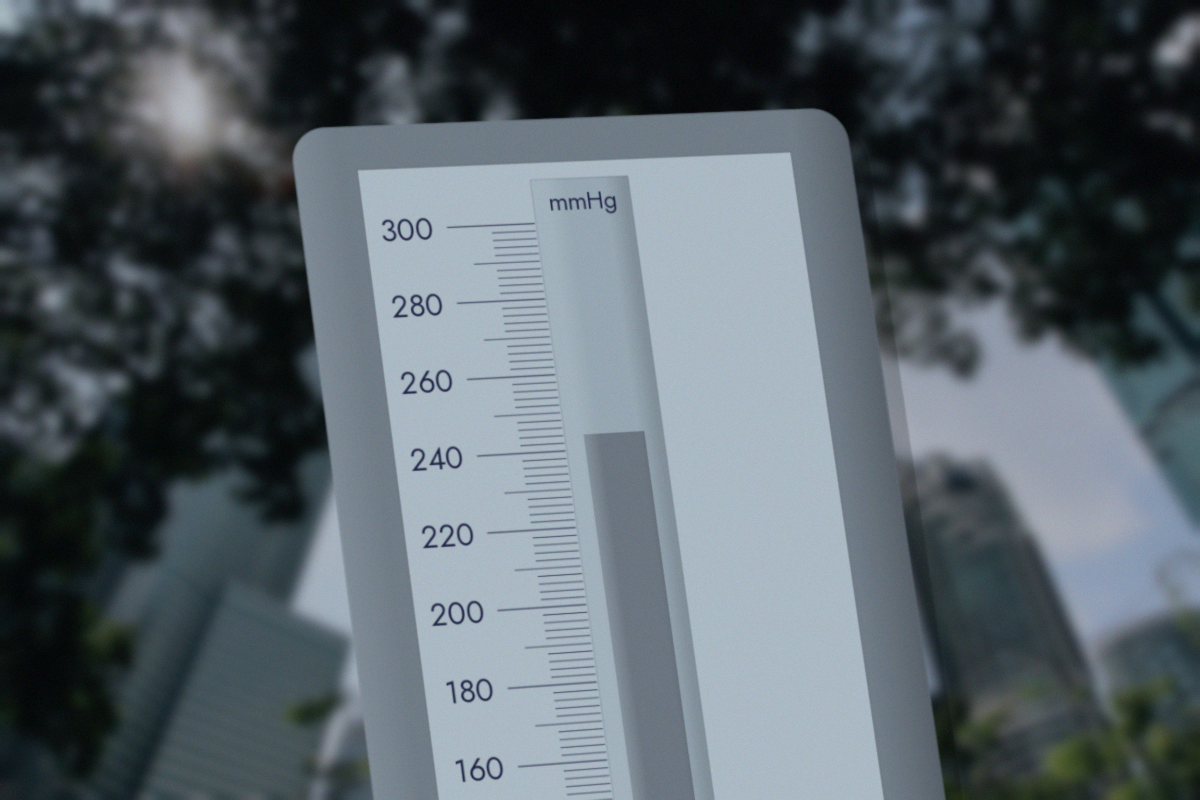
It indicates 244 mmHg
